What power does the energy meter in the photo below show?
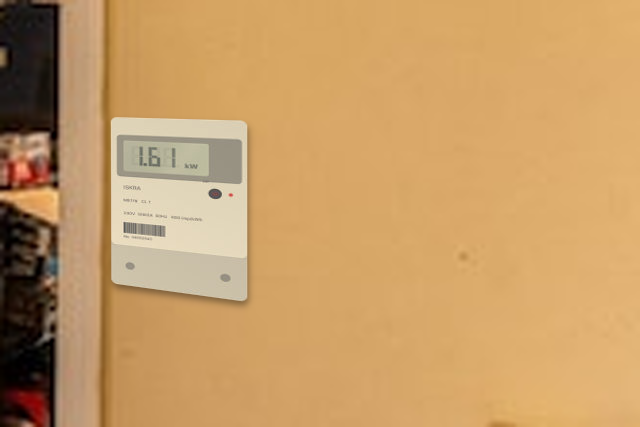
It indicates 1.61 kW
